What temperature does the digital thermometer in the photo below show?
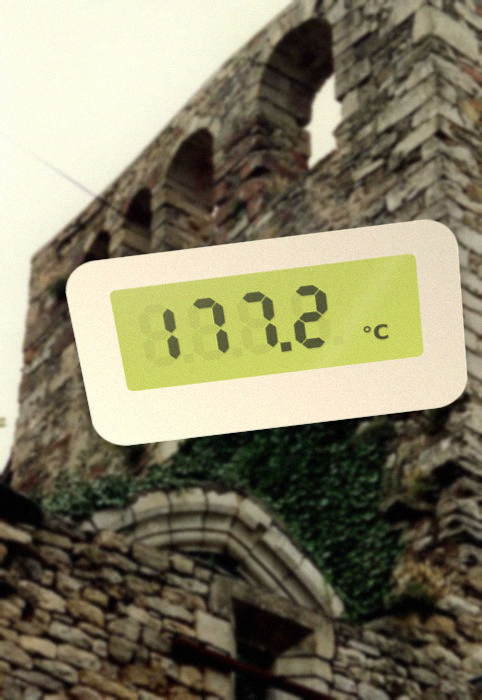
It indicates 177.2 °C
